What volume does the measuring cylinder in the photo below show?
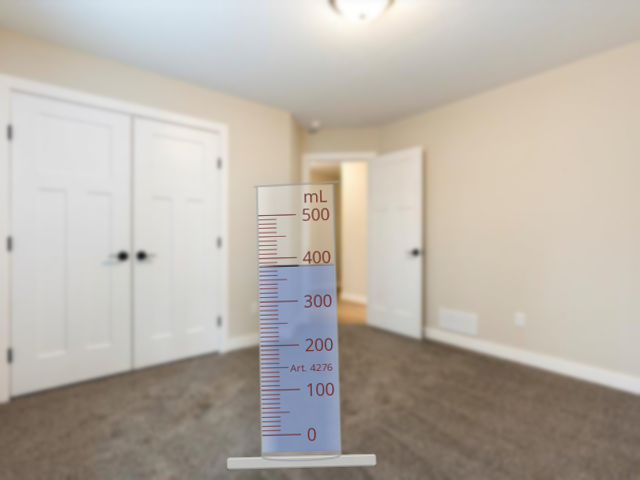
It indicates 380 mL
